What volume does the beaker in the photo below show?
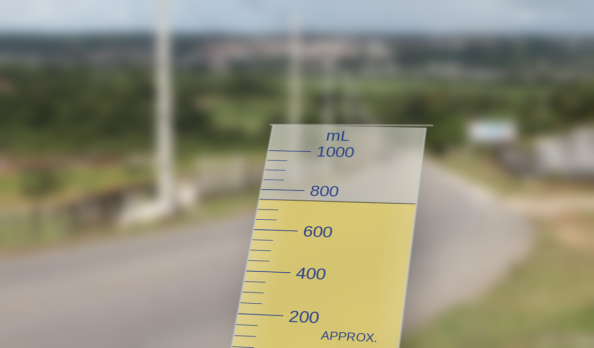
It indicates 750 mL
